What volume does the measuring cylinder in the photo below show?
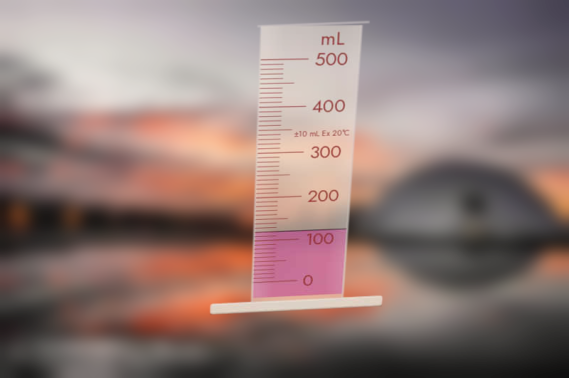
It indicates 120 mL
